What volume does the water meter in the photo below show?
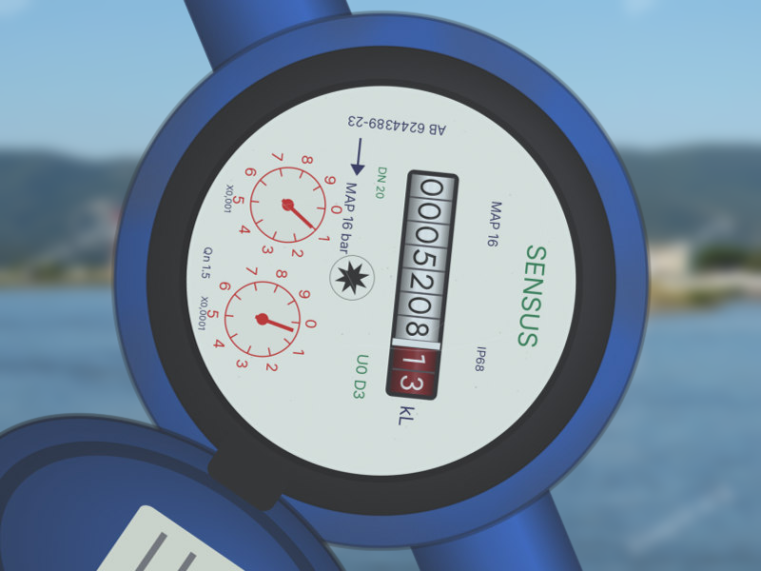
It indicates 5208.1310 kL
